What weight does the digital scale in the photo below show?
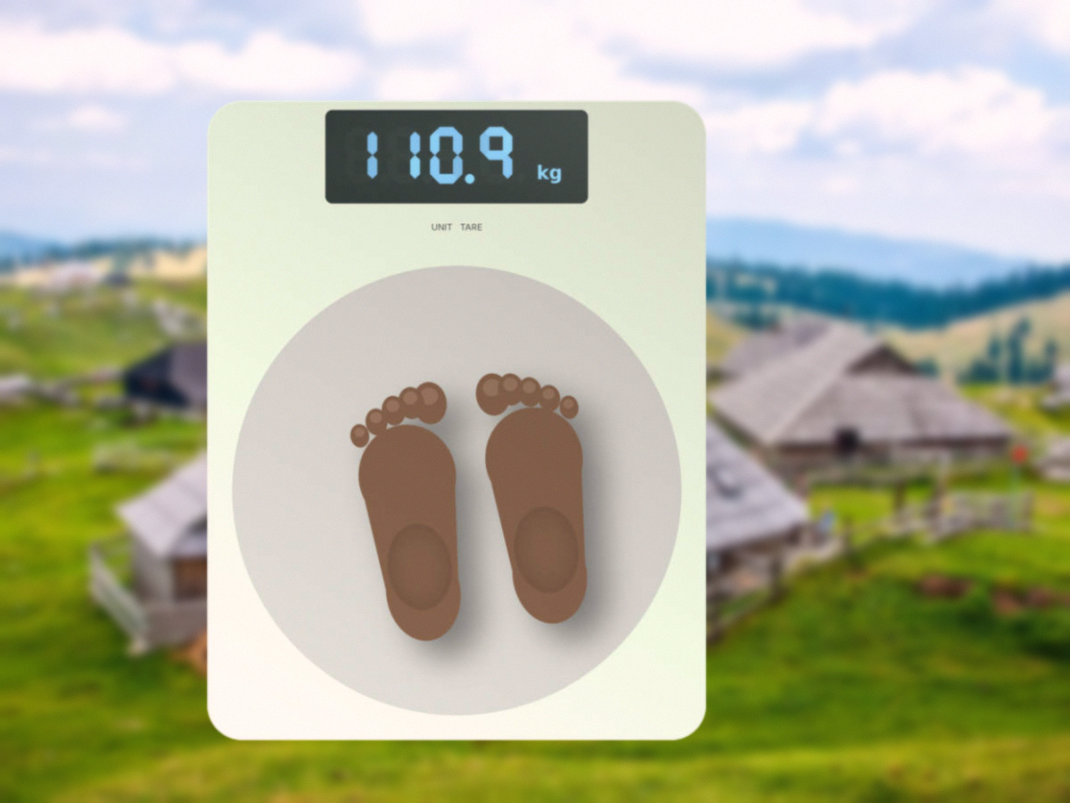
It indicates 110.9 kg
